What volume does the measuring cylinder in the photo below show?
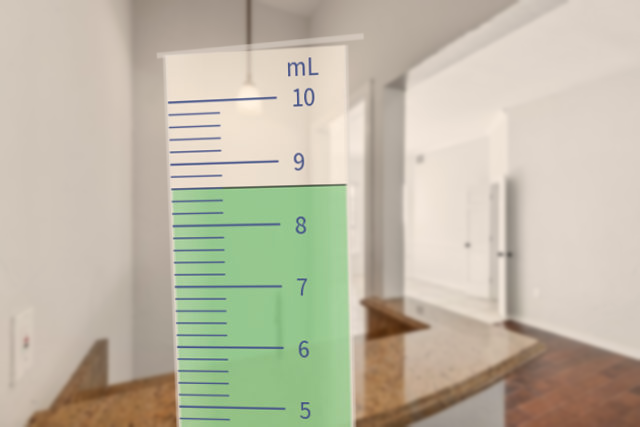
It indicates 8.6 mL
